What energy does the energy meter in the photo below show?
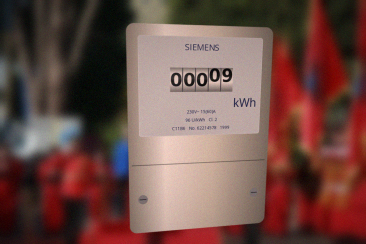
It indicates 9 kWh
